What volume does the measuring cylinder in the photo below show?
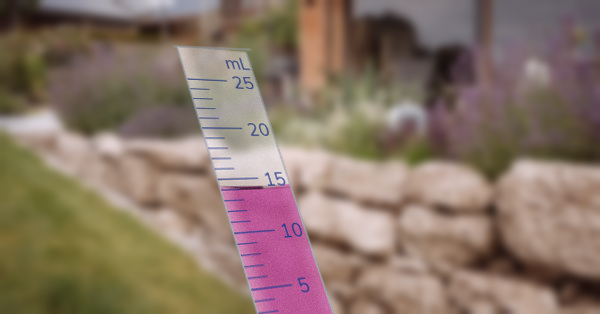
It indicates 14 mL
